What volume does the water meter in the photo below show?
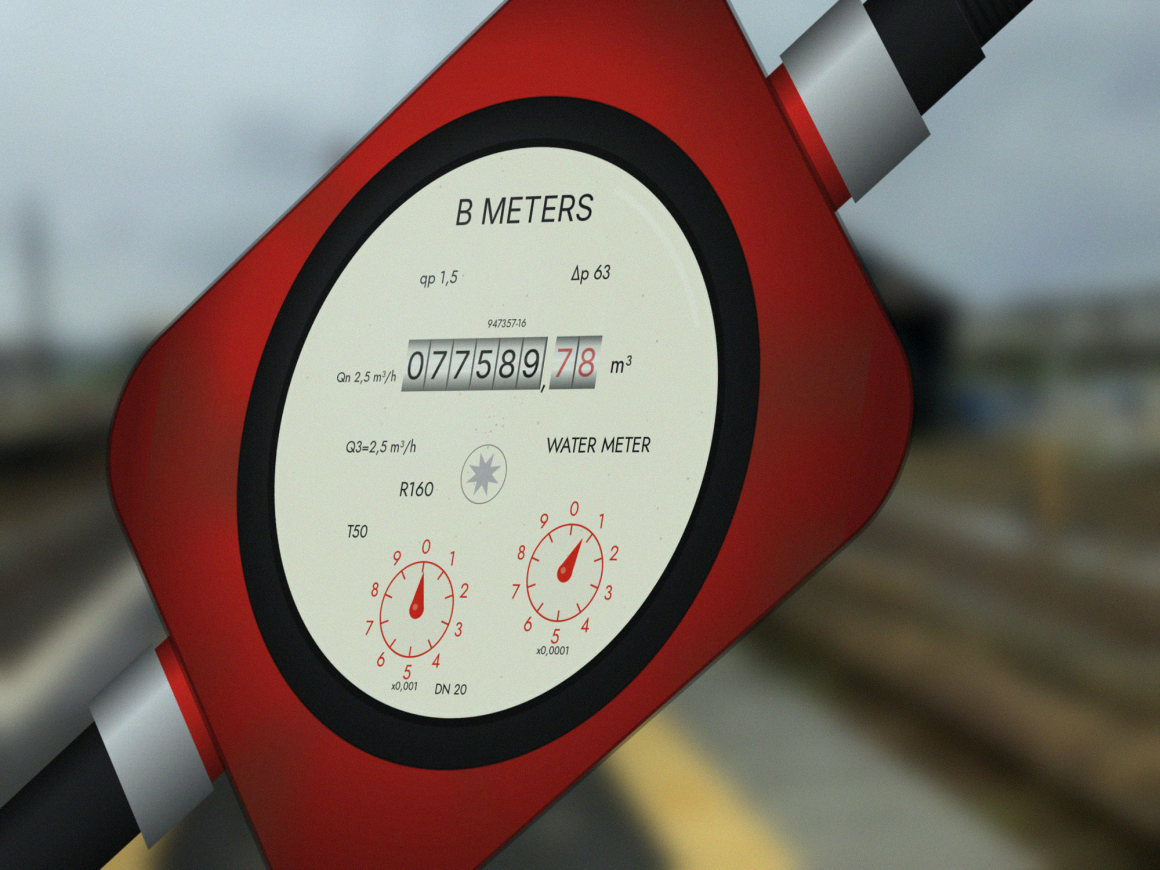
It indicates 77589.7800 m³
